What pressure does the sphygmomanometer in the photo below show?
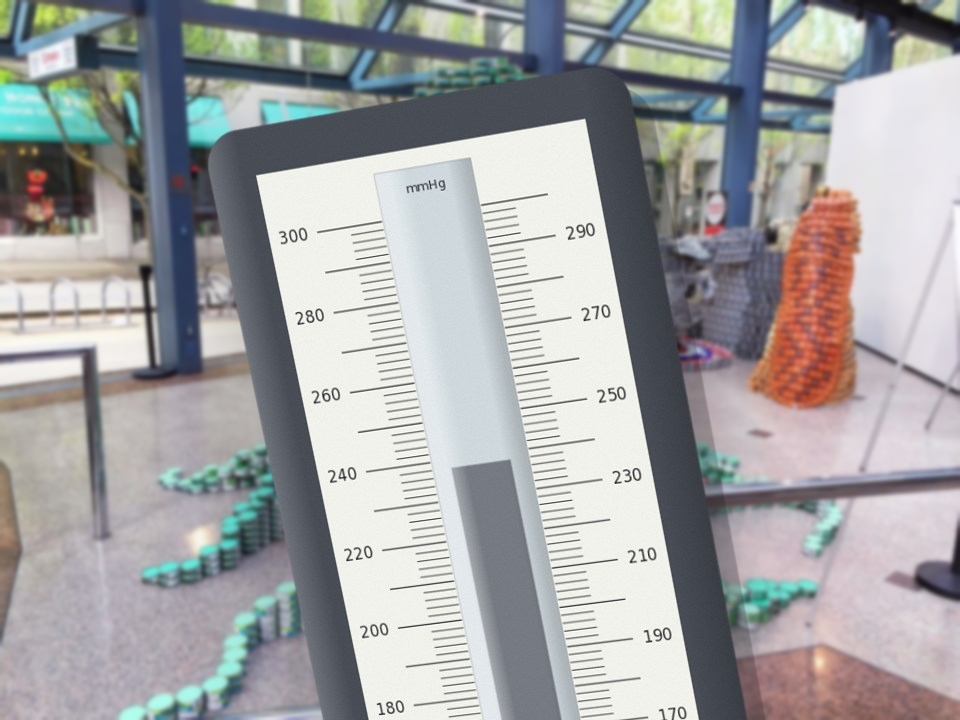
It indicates 238 mmHg
